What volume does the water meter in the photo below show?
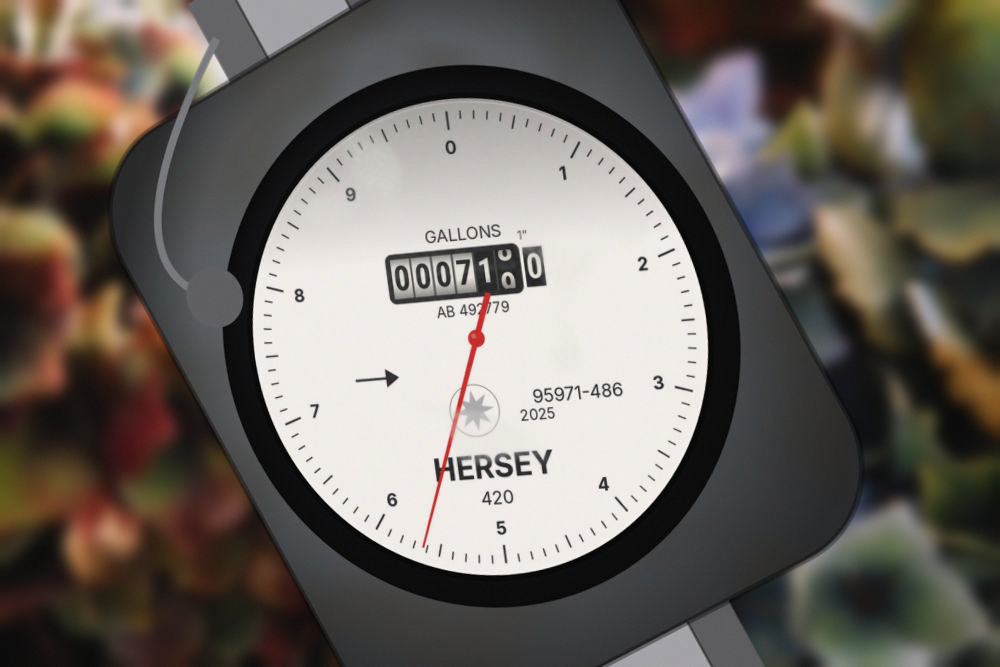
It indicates 7185.6 gal
